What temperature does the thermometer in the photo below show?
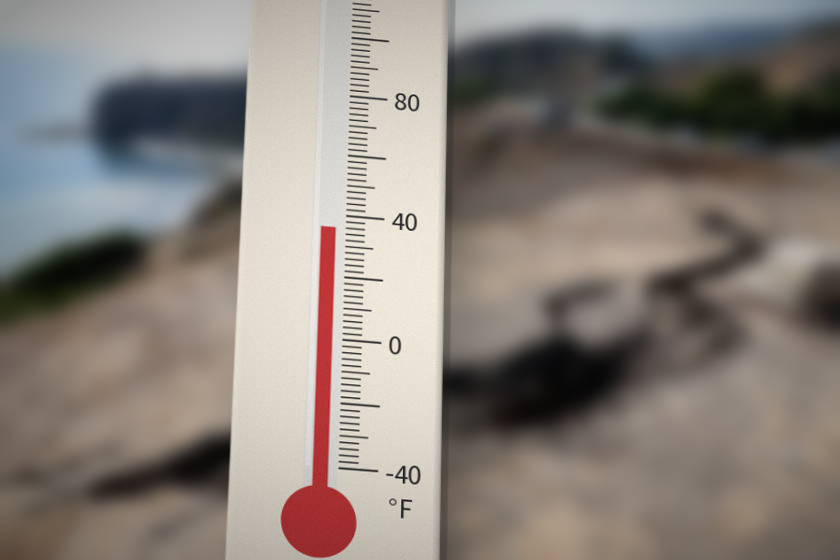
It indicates 36 °F
